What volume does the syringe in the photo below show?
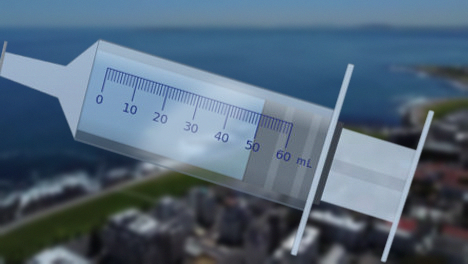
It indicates 50 mL
